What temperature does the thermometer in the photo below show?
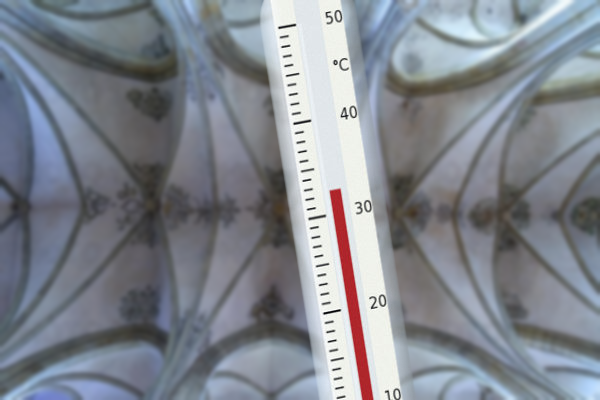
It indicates 32.5 °C
